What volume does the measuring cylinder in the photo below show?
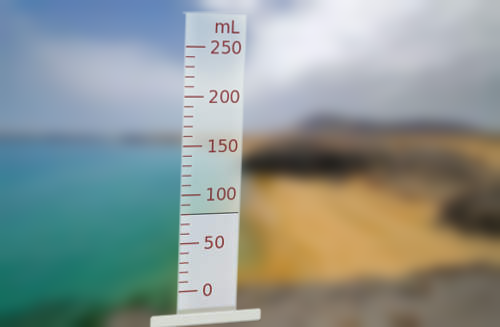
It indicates 80 mL
